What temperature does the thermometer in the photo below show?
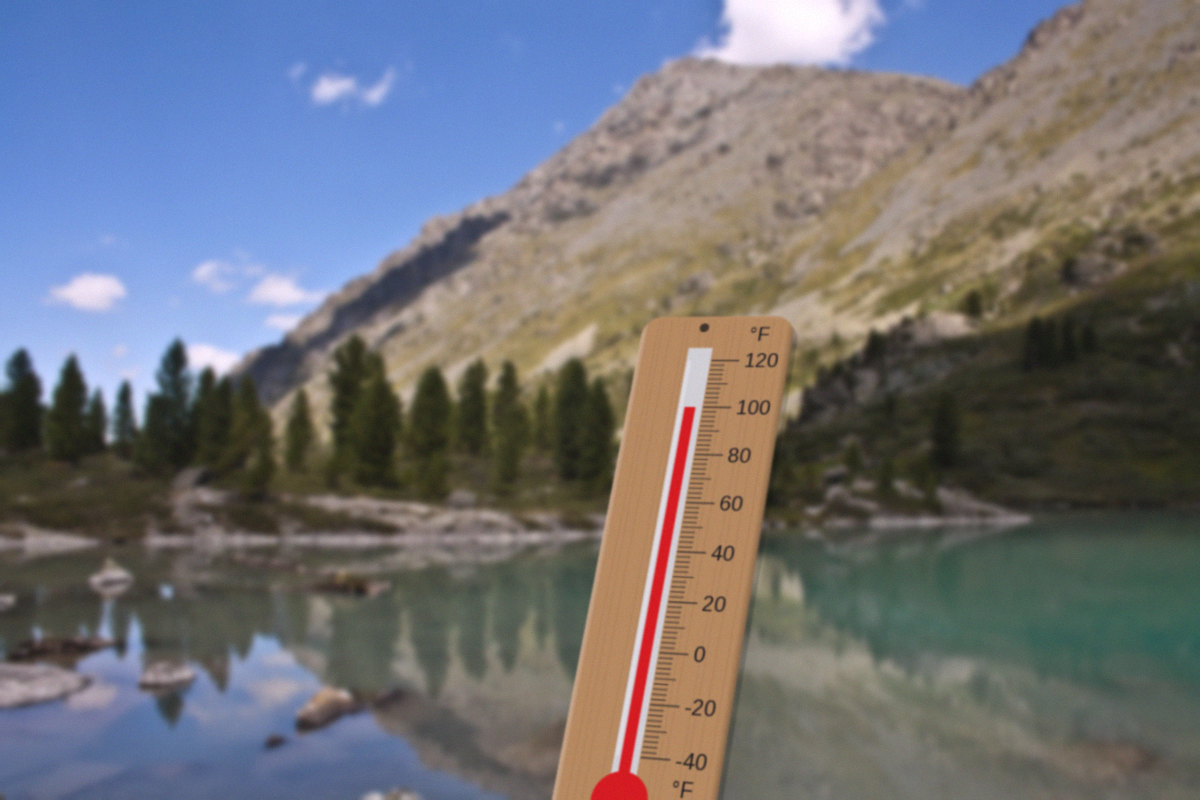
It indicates 100 °F
